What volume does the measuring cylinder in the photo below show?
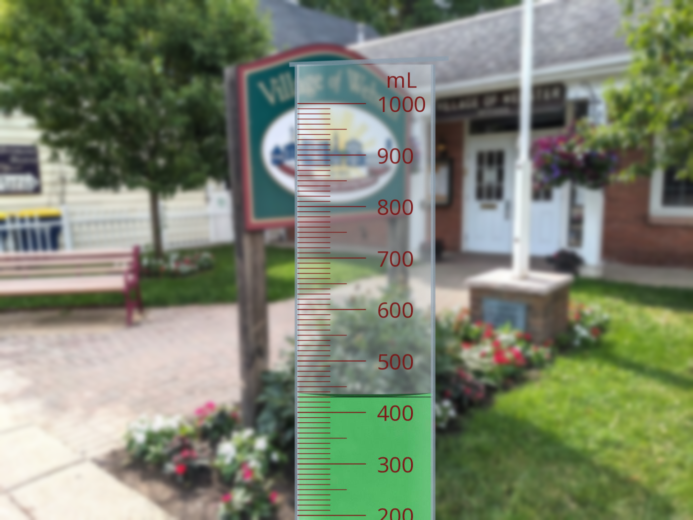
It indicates 430 mL
